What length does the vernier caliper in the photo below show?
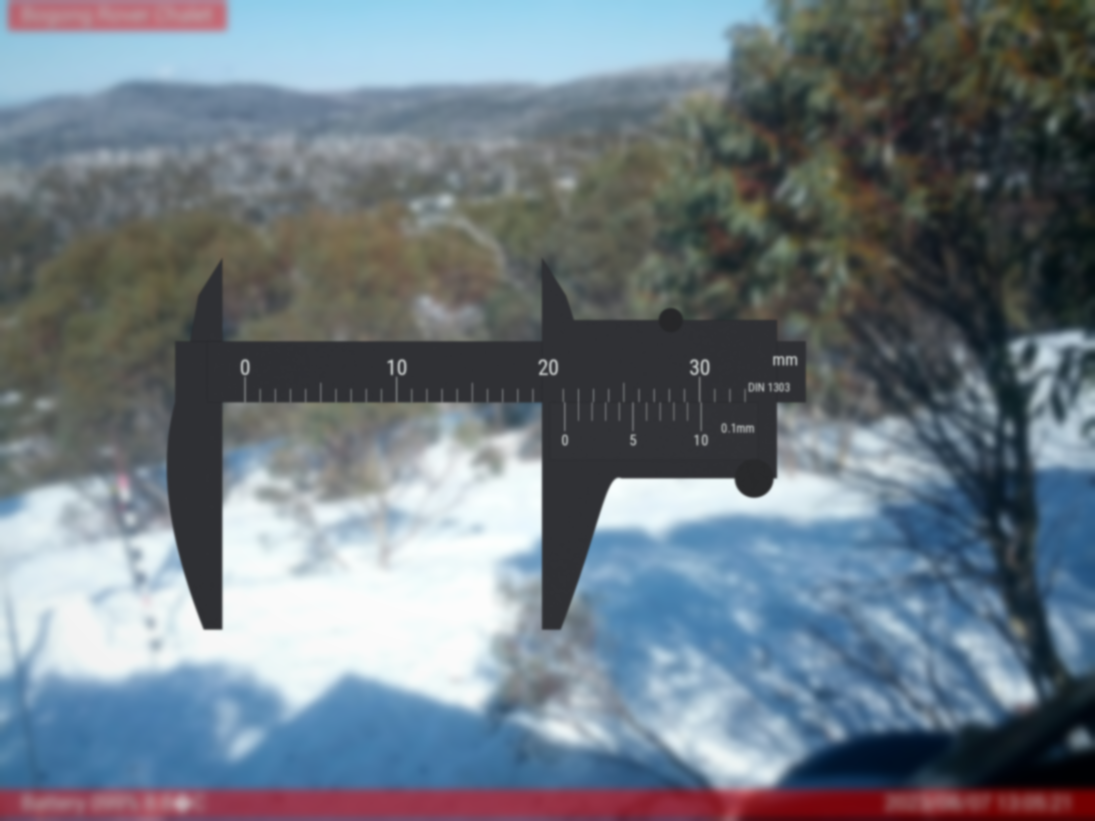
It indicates 21.1 mm
